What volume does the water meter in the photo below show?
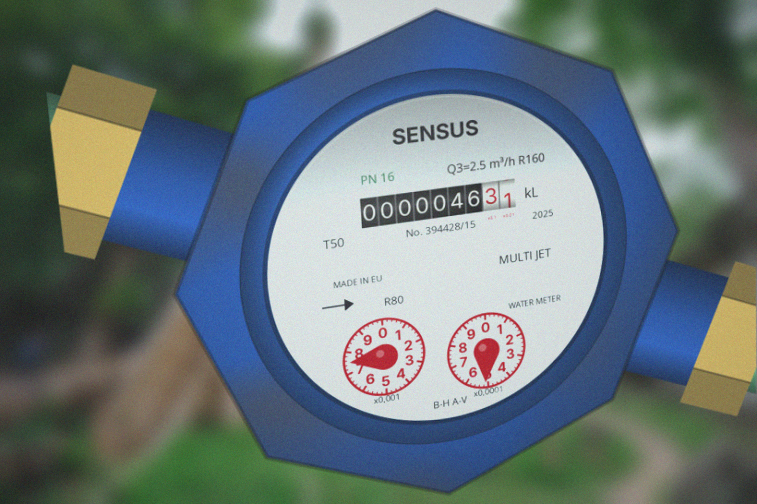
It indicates 46.3075 kL
